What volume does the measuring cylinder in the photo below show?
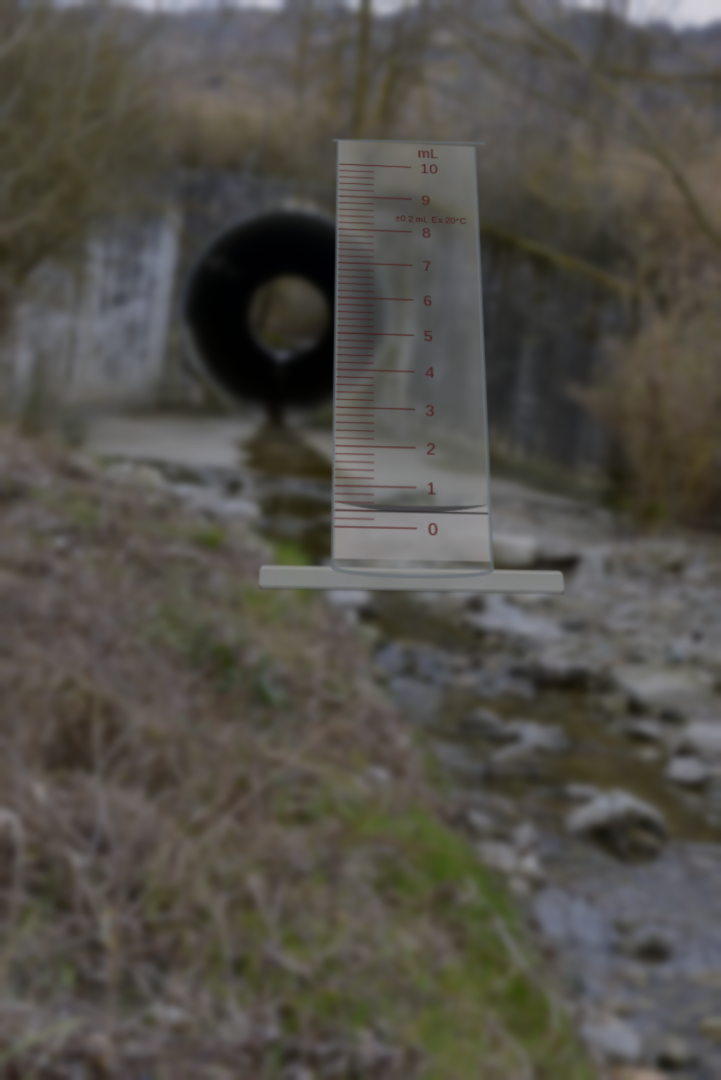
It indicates 0.4 mL
